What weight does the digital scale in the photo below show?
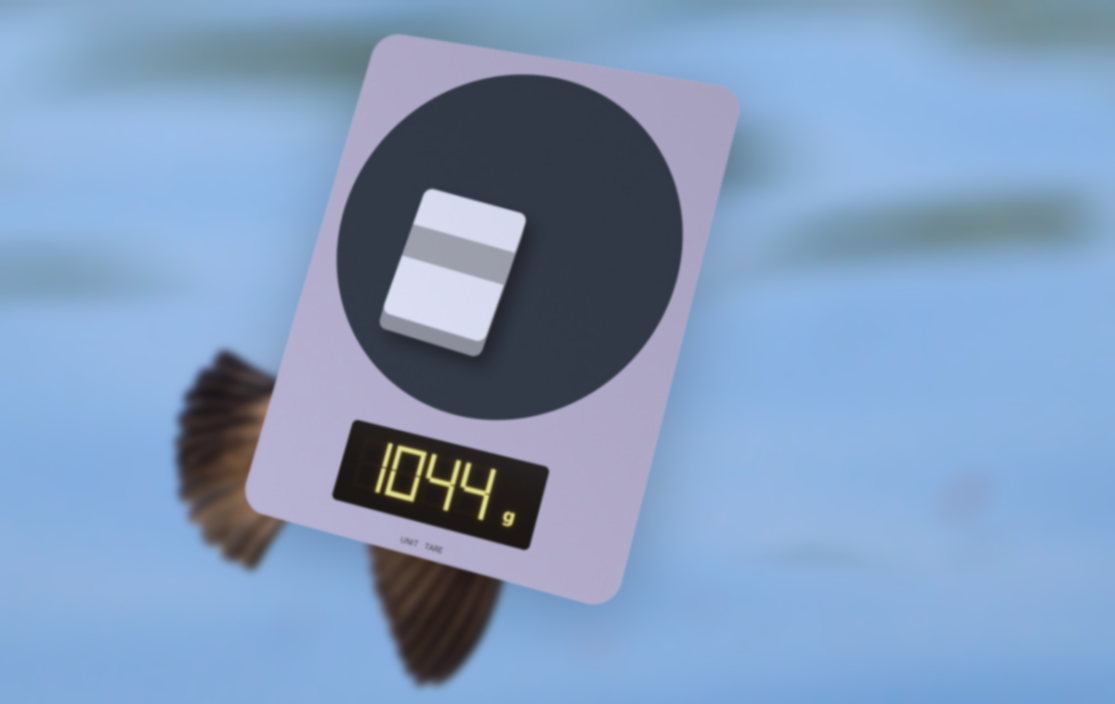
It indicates 1044 g
